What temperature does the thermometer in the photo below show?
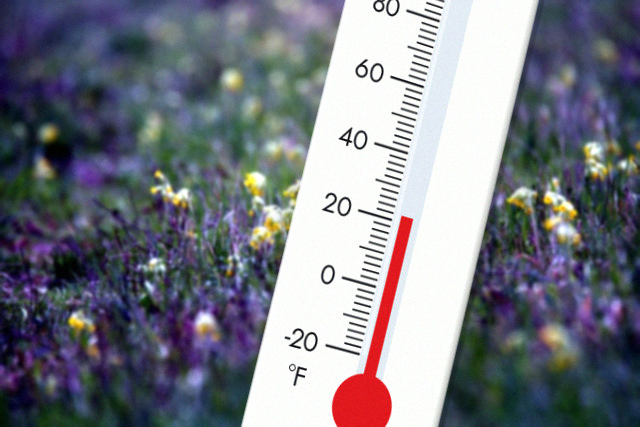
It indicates 22 °F
